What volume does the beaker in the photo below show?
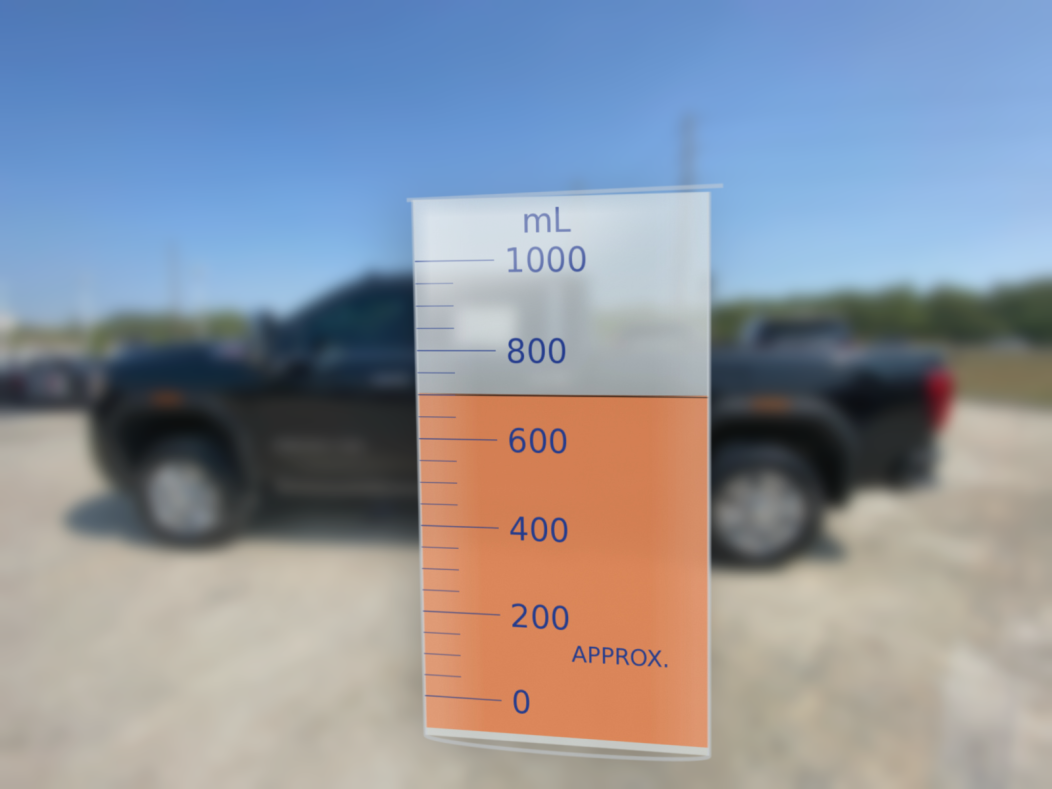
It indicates 700 mL
